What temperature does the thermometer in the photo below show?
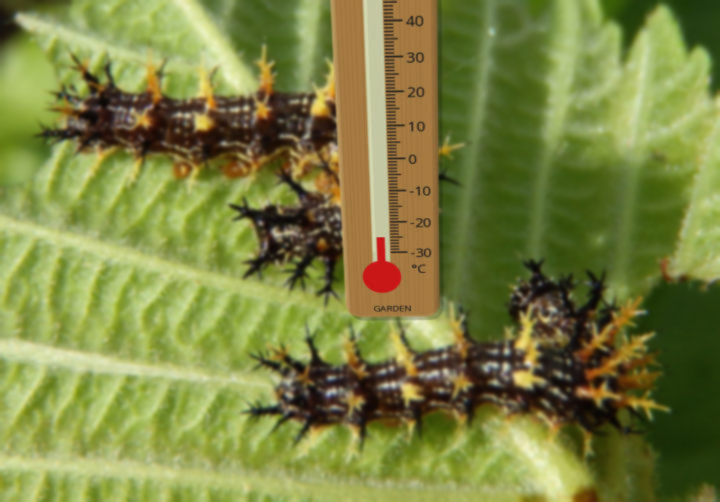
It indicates -25 °C
